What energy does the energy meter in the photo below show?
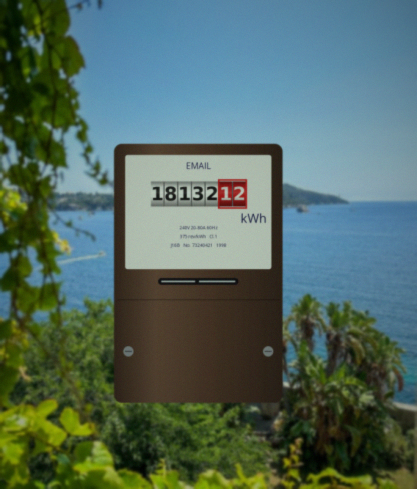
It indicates 18132.12 kWh
